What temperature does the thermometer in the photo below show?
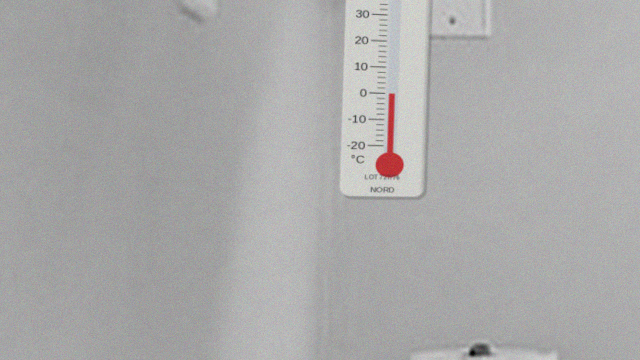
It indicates 0 °C
